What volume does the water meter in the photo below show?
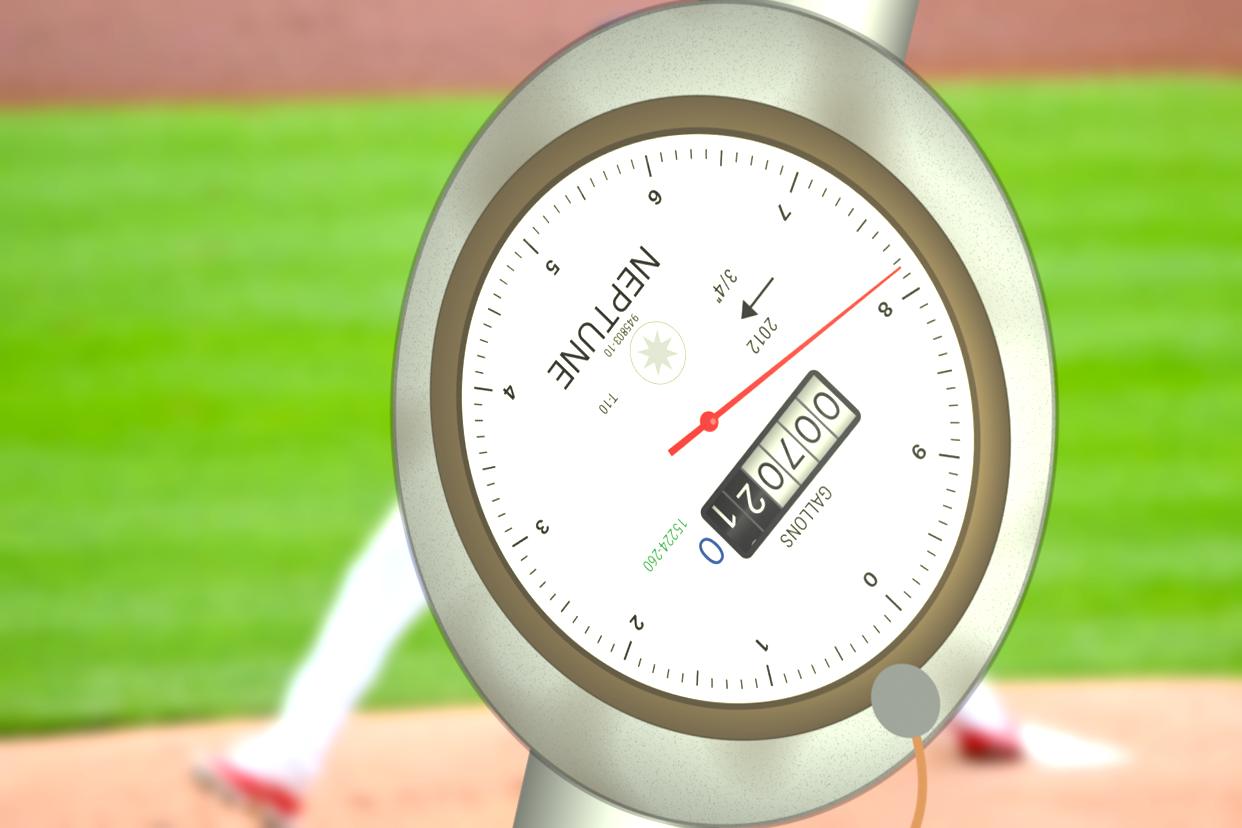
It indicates 70207.8 gal
